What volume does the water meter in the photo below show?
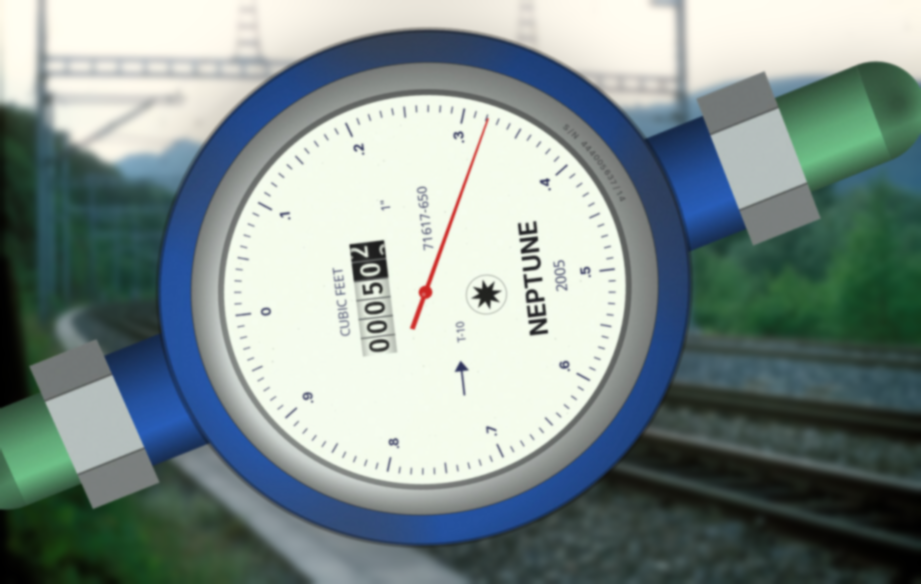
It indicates 502.32 ft³
